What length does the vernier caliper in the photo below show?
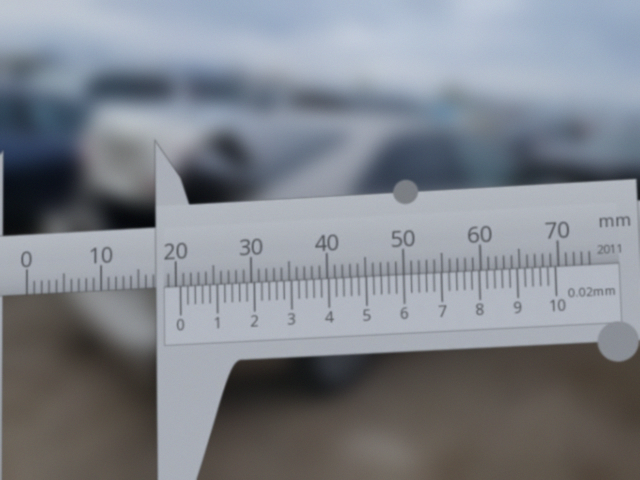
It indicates 20.6 mm
